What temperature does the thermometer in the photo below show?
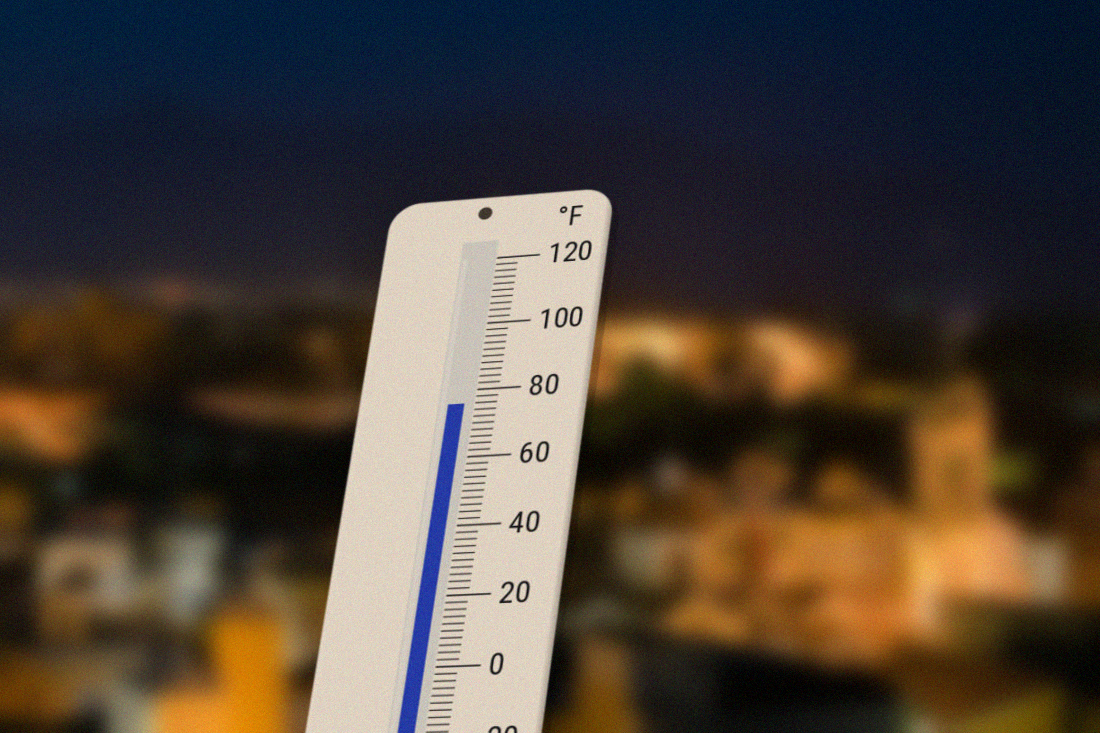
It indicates 76 °F
